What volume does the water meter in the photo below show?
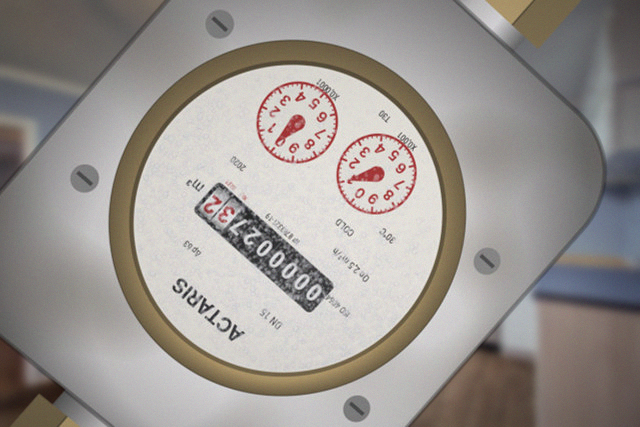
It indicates 27.3210 m³
